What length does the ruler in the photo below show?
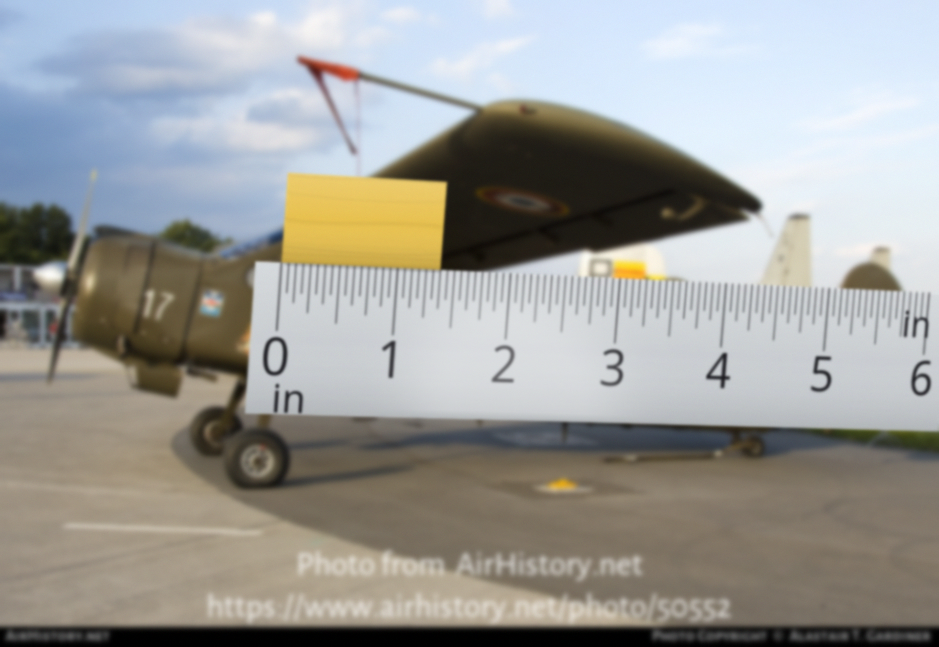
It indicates 1.375 in
